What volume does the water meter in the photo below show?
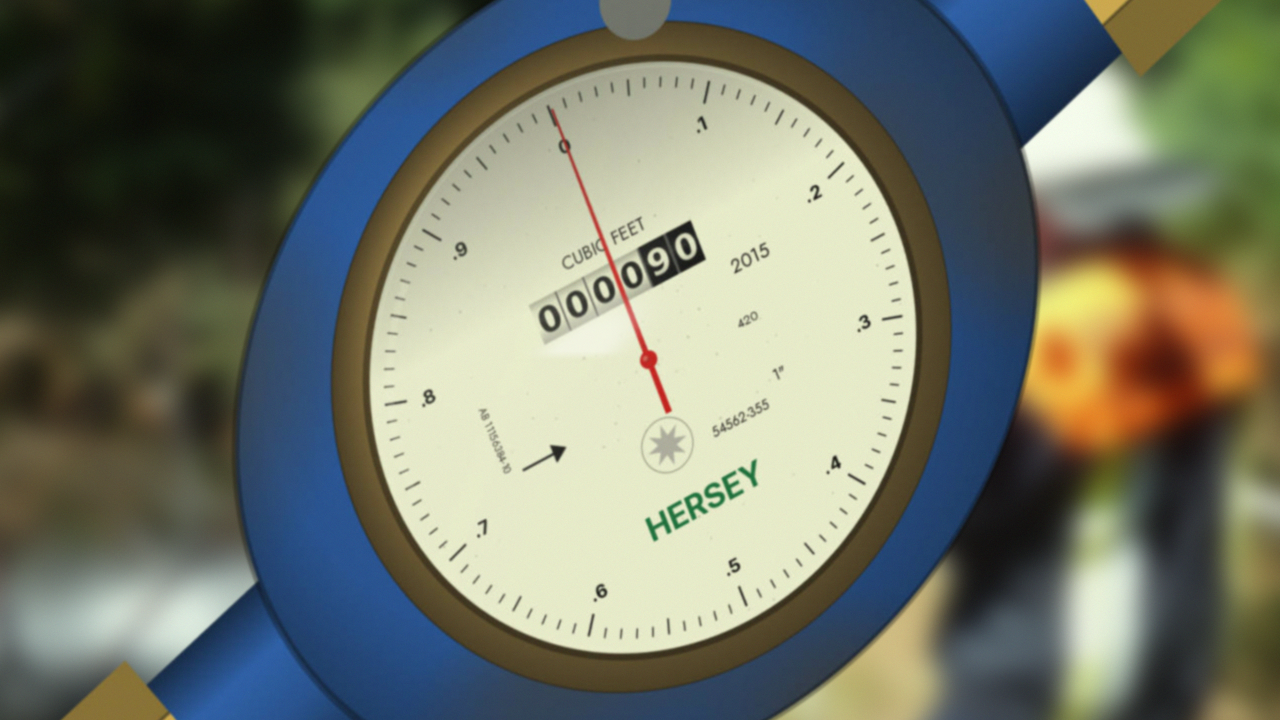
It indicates 90.00 ft³
